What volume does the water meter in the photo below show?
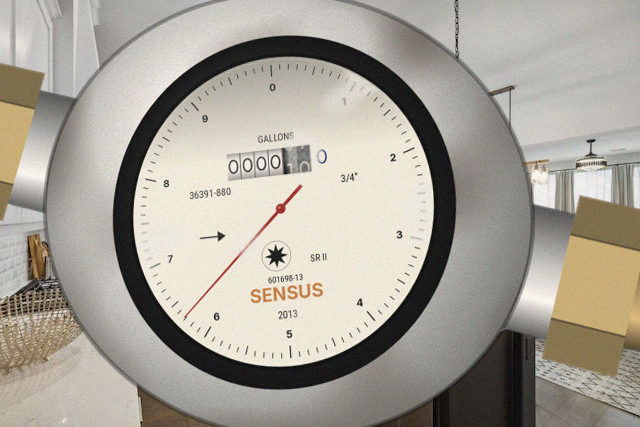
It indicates 96.3 gal
